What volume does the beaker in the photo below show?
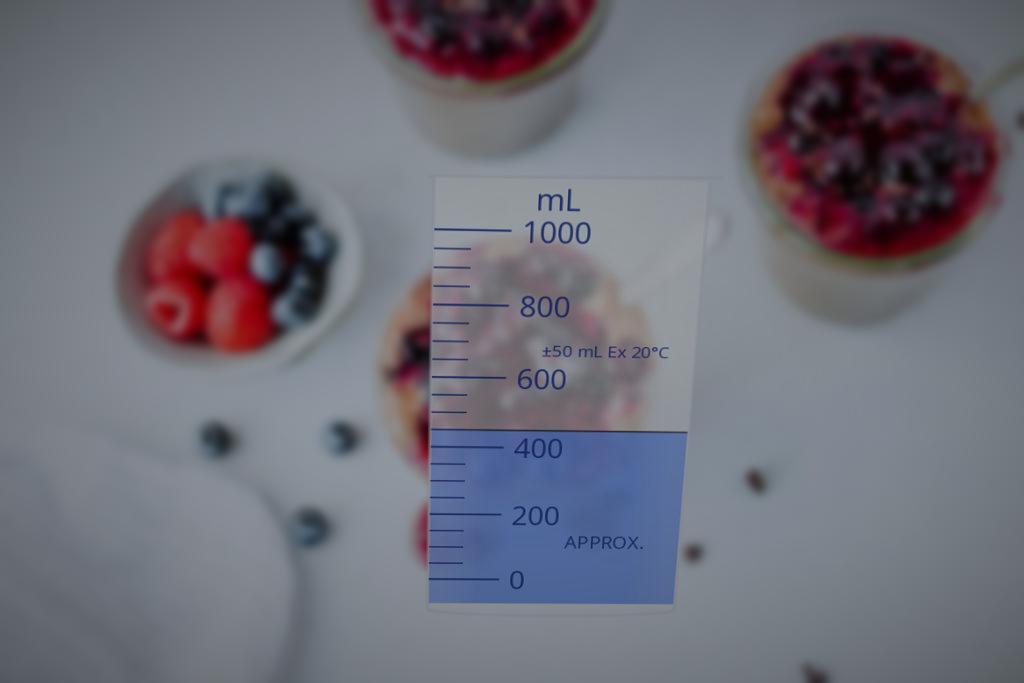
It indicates 450 mL
